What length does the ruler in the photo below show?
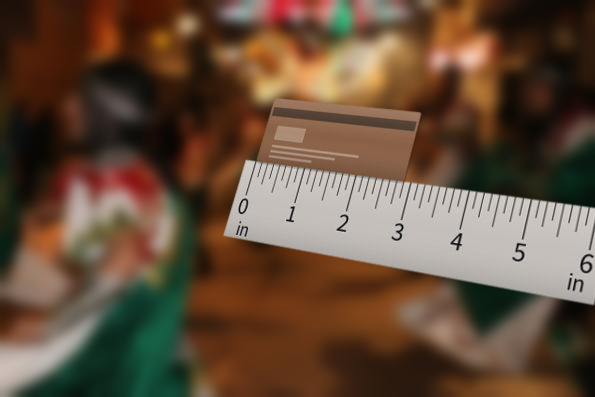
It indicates 2.875 in
